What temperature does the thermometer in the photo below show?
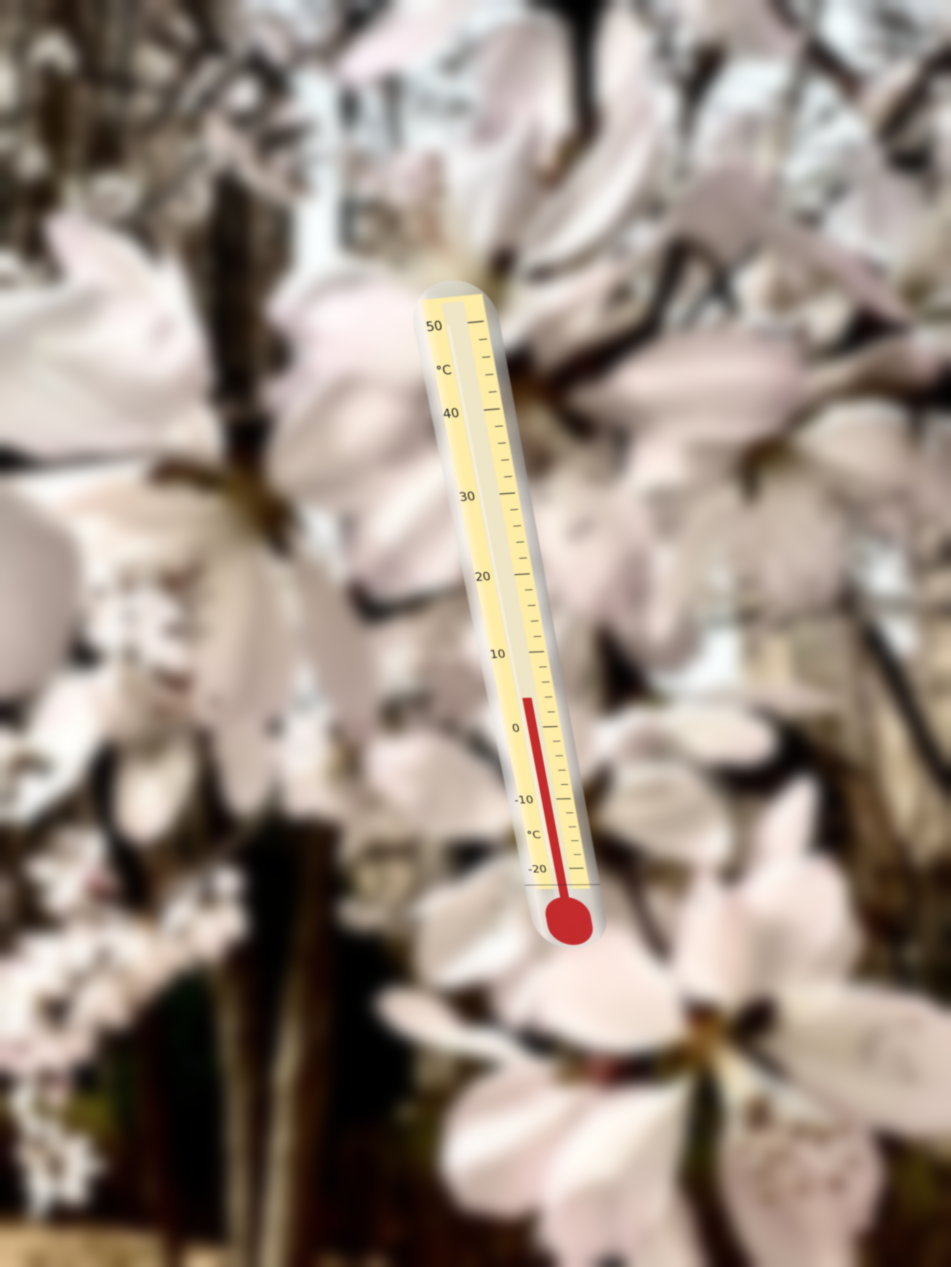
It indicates 4 °C
